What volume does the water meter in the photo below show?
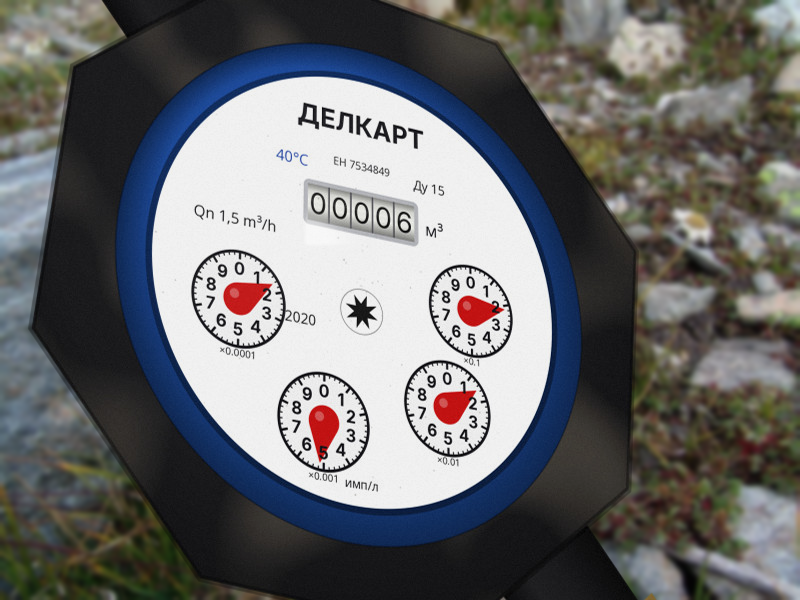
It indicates 6.2151 m³
